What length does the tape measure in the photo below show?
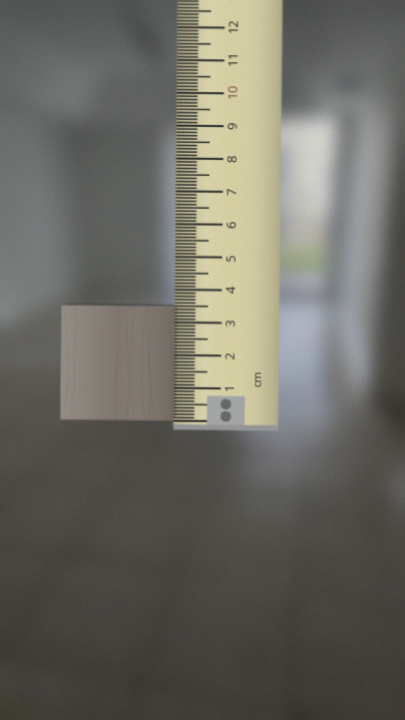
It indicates 3.5 cm
